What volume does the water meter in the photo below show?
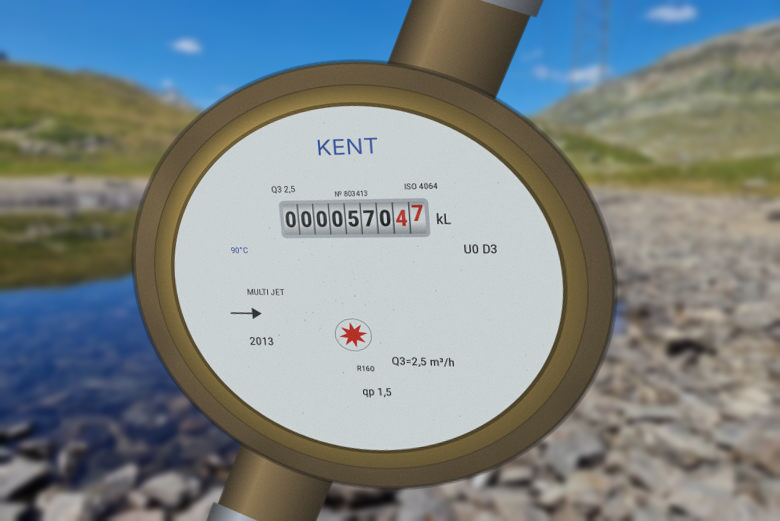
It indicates 570.47 kL
